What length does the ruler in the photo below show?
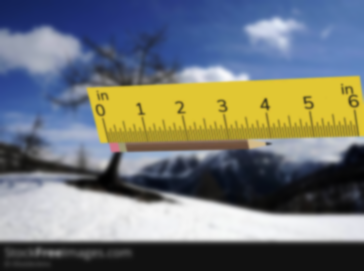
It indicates 4 in
